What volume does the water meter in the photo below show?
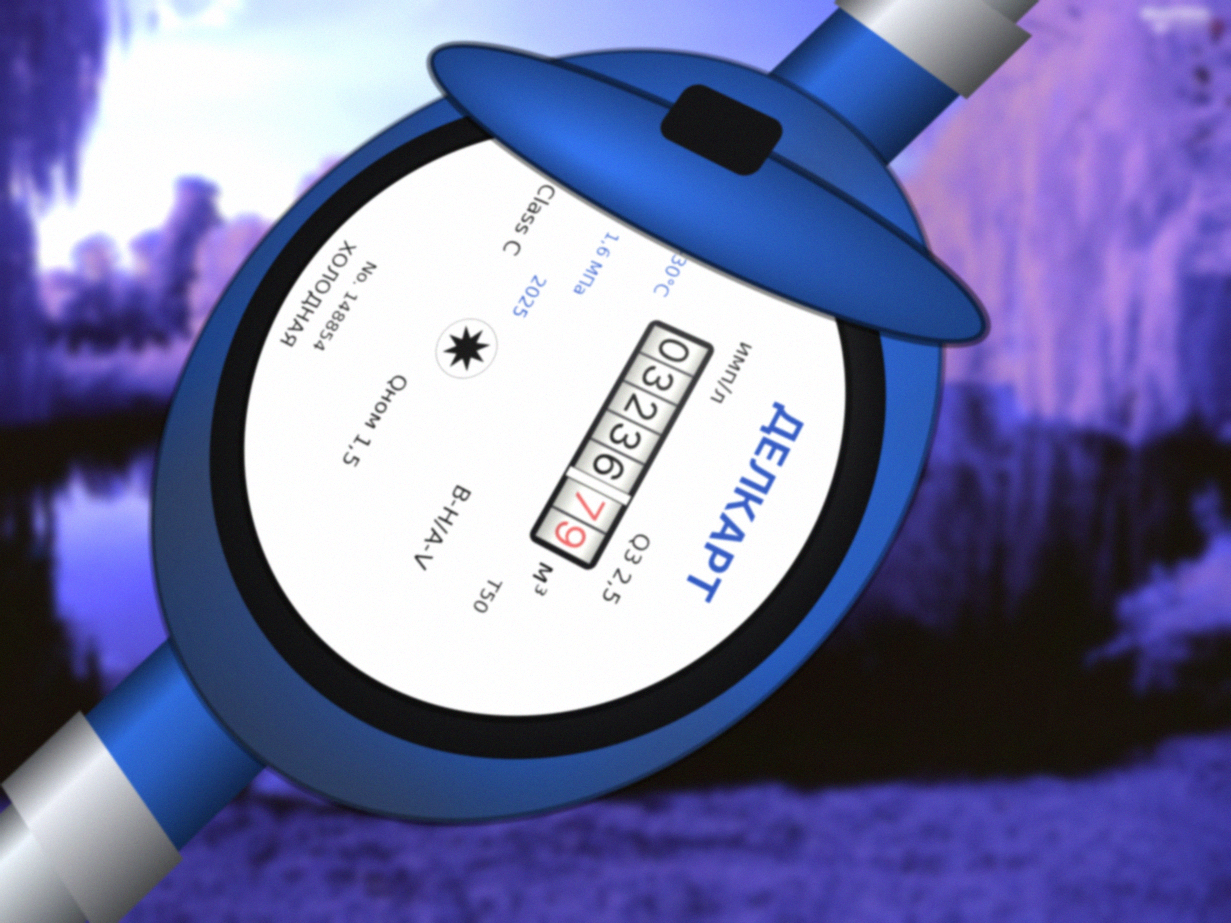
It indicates 3236.79 m³
